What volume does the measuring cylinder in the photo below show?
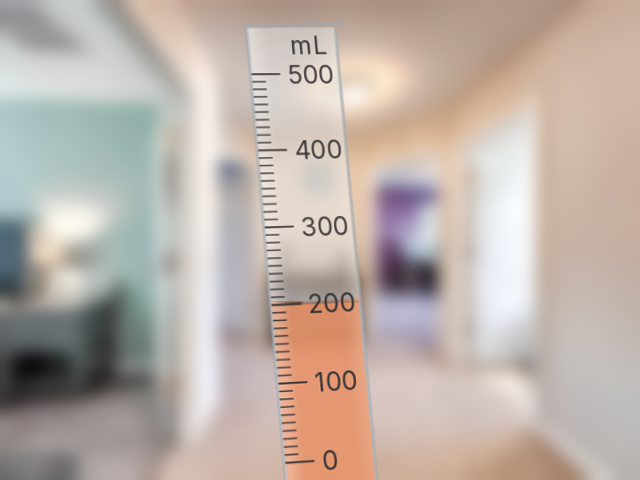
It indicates 200 mL
